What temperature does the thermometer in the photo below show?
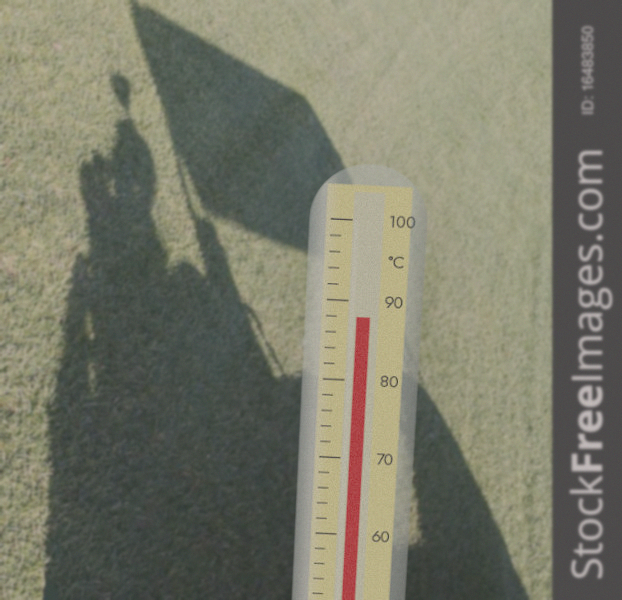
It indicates 88 °C
